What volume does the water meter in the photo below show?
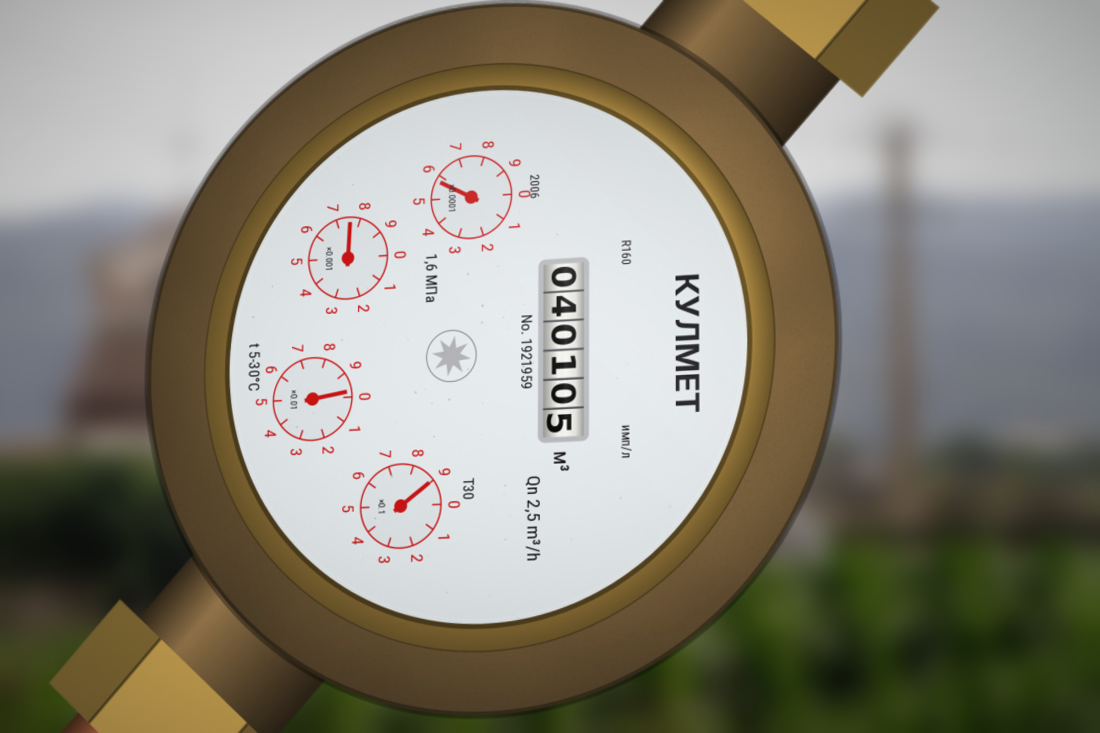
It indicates 40104.8975 m³
